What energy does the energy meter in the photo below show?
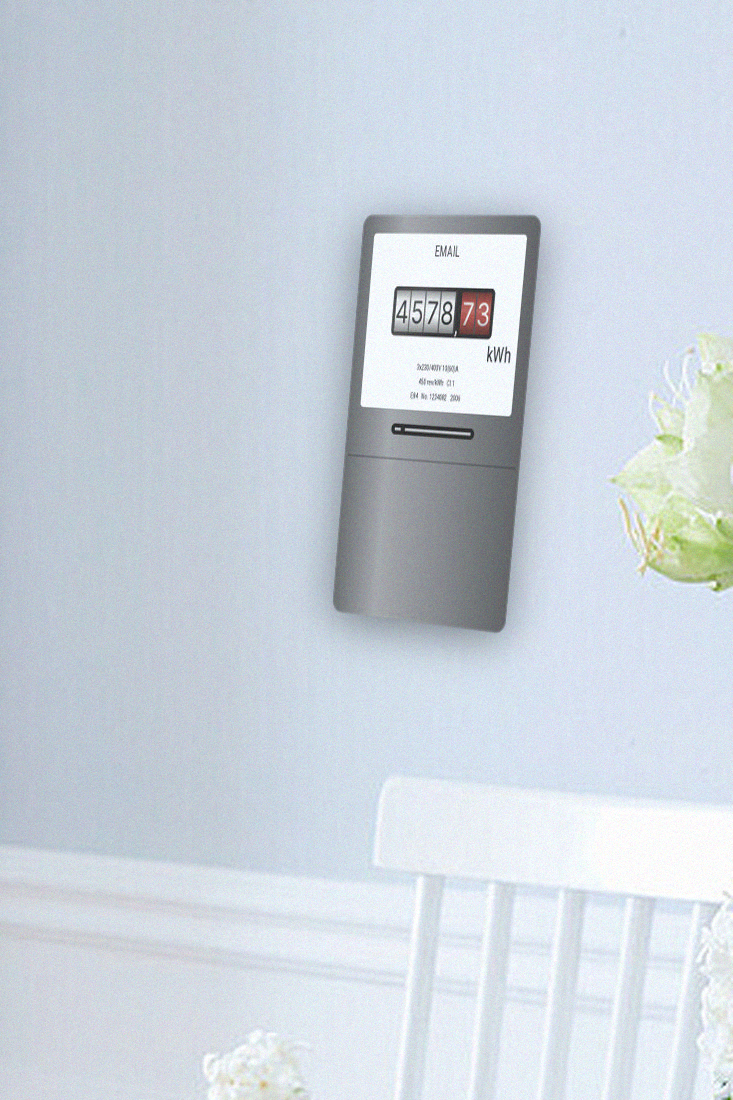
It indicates 4578.73 kWh
